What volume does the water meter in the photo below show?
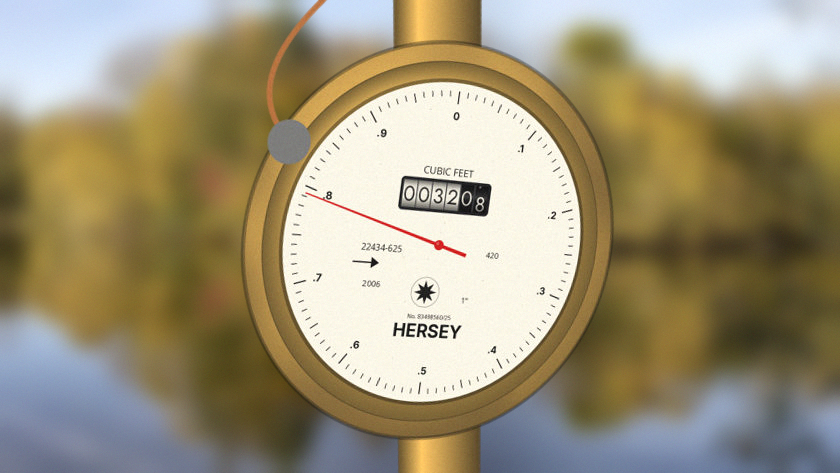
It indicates 3207.79 ft³
